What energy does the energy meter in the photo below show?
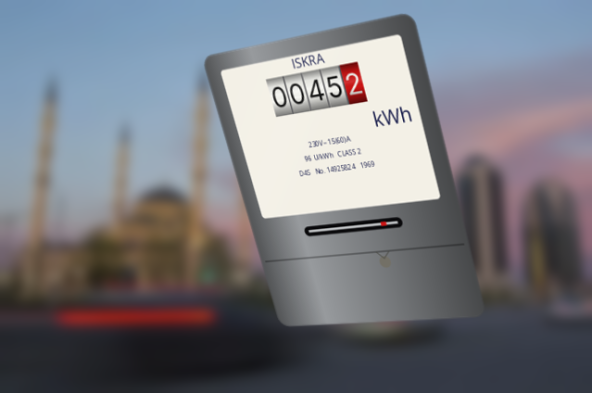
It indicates 45.2 kWh
